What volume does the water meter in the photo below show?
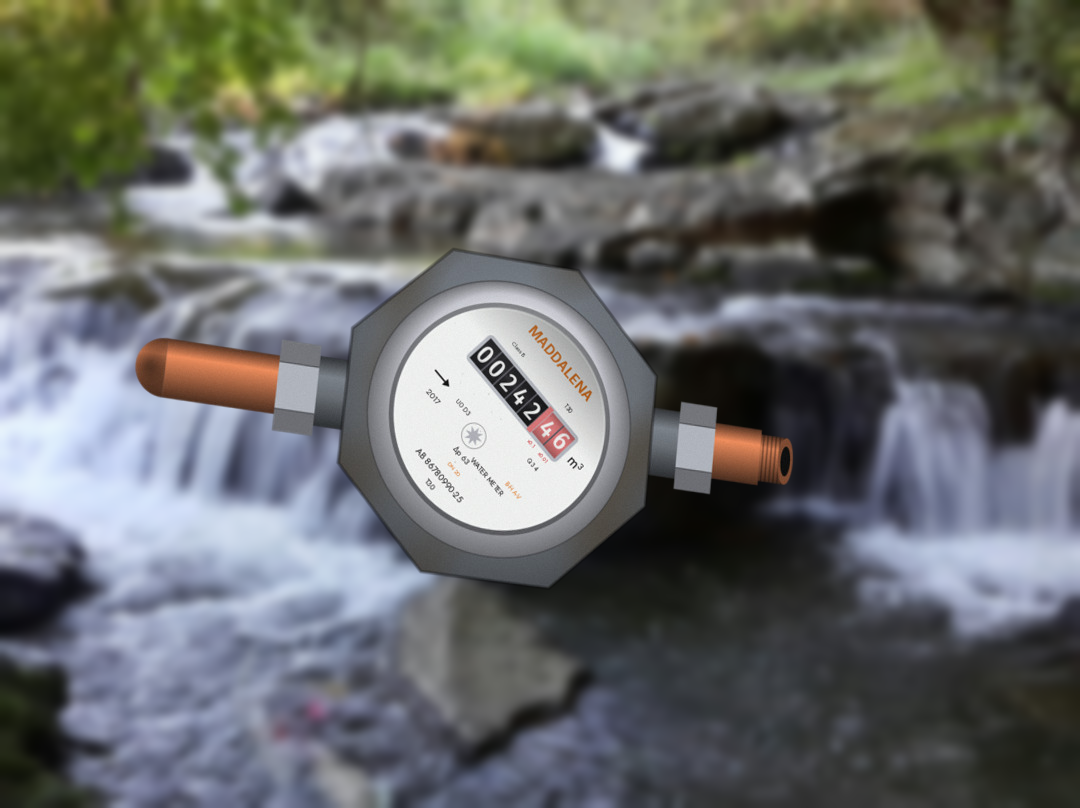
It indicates 242.46 m³
